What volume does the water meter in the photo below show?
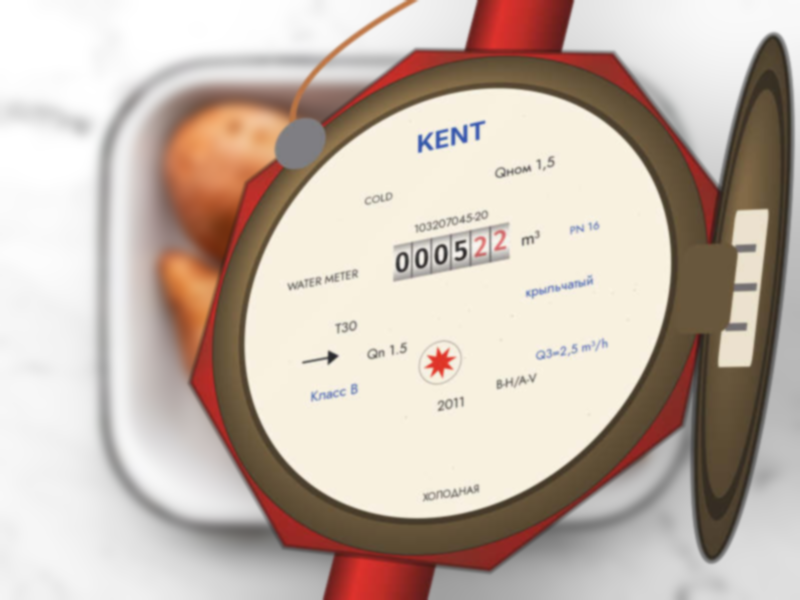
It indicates 5.22 m³
